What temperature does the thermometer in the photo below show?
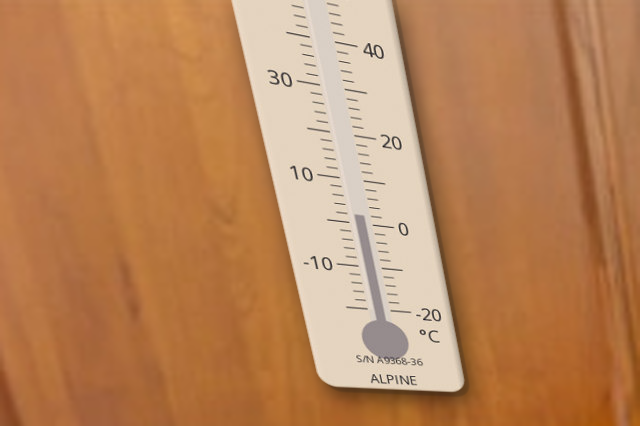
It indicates 2 °C
